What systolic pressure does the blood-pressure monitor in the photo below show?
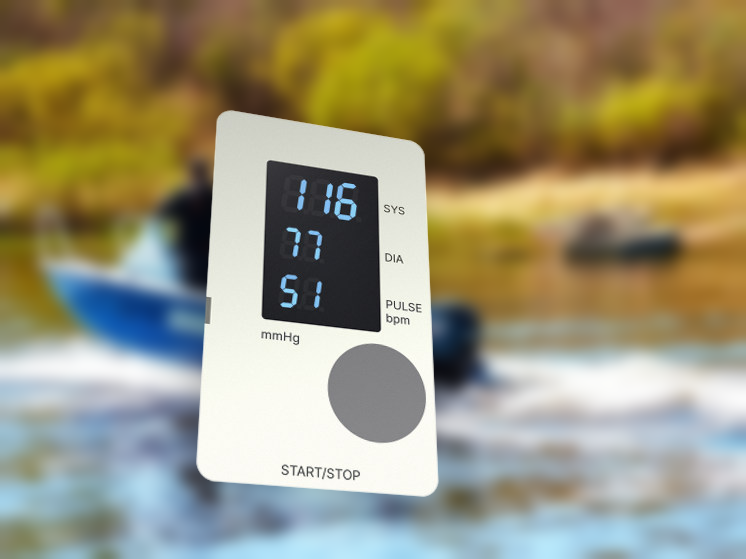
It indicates 116 mmHg
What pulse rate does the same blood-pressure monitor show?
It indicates 51 bpm
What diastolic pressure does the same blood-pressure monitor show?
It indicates 77 mmHg
